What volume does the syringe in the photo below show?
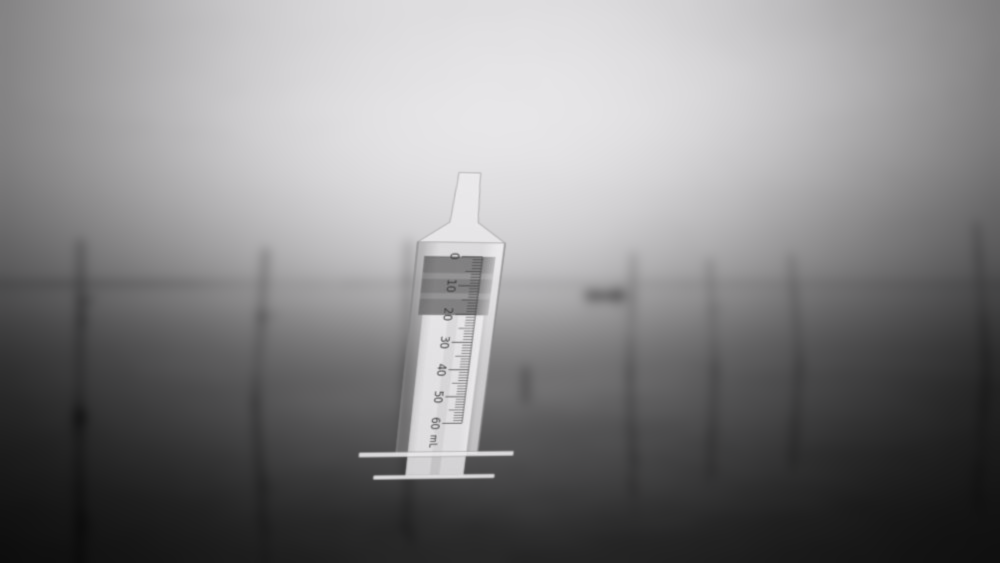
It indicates 0 mL
